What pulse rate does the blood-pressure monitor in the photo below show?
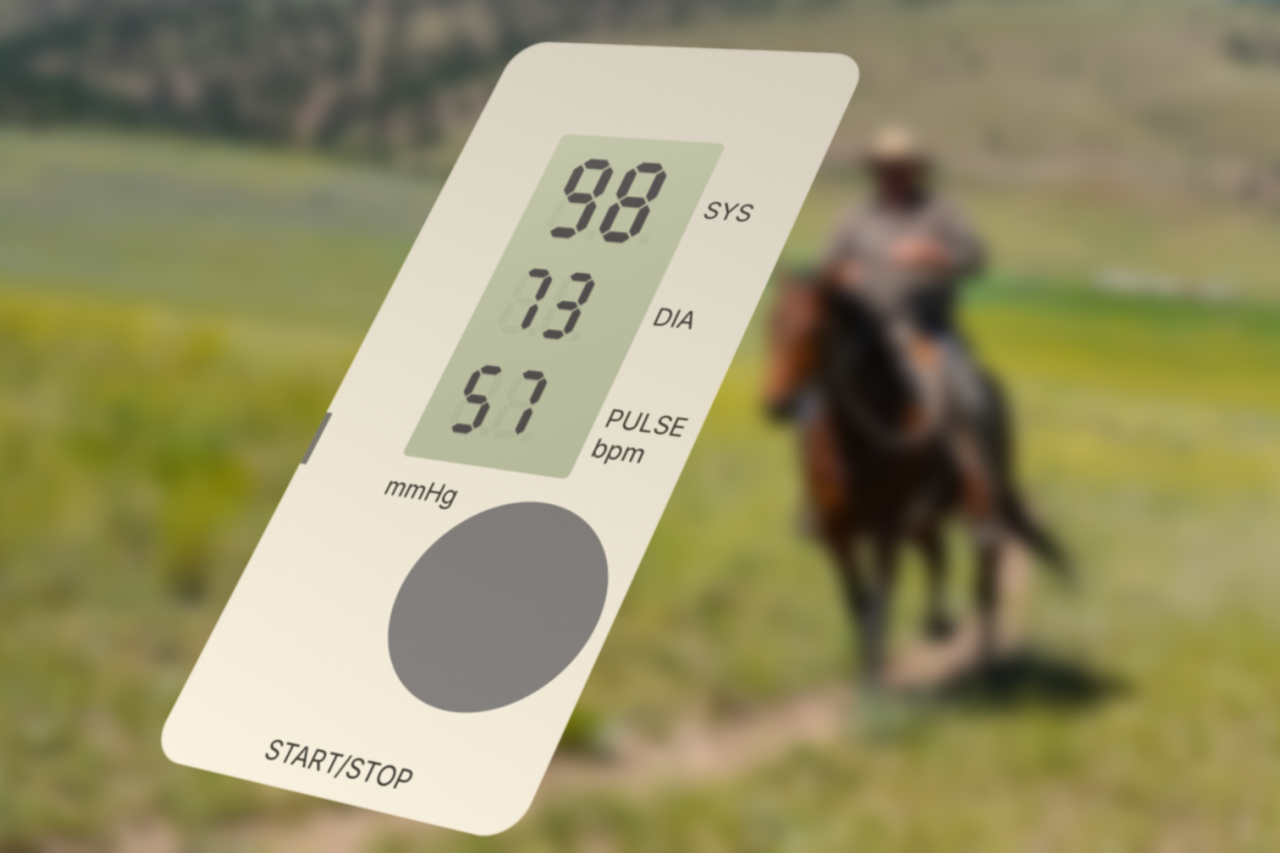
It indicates 57 bpm
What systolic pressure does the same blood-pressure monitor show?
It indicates 98 mmHg
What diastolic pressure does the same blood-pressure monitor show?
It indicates 73 mmHg
